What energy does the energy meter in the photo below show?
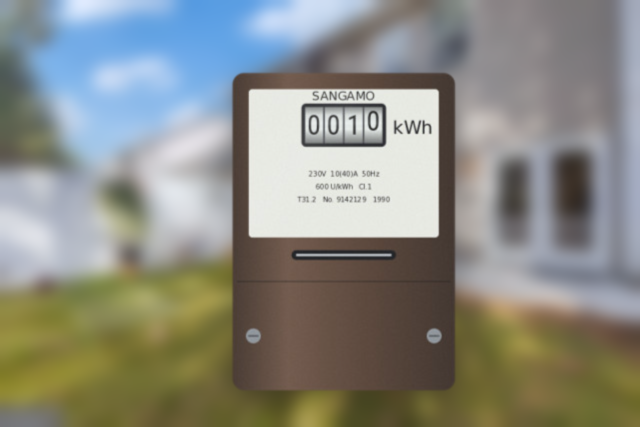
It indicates 10 kWh
